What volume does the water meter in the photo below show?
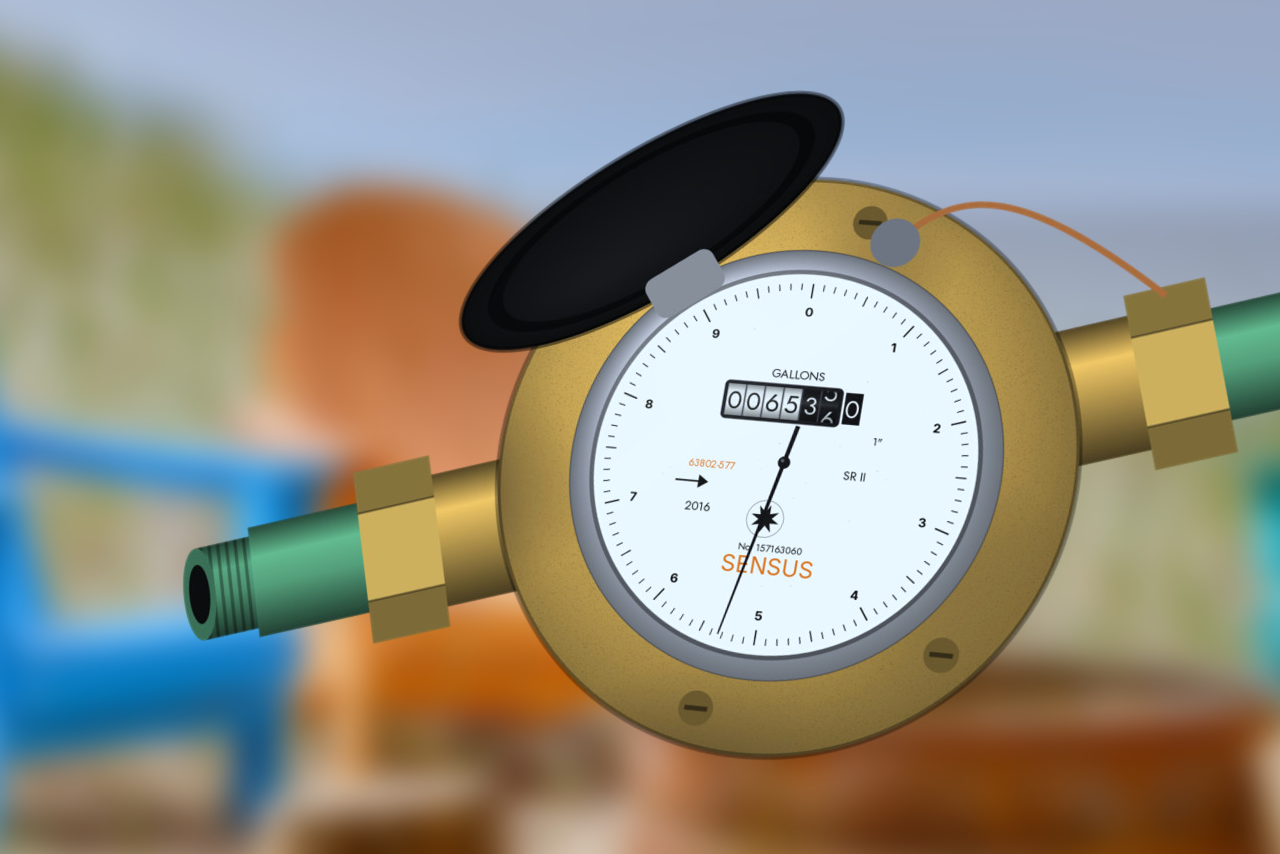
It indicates 65355.3 gal
